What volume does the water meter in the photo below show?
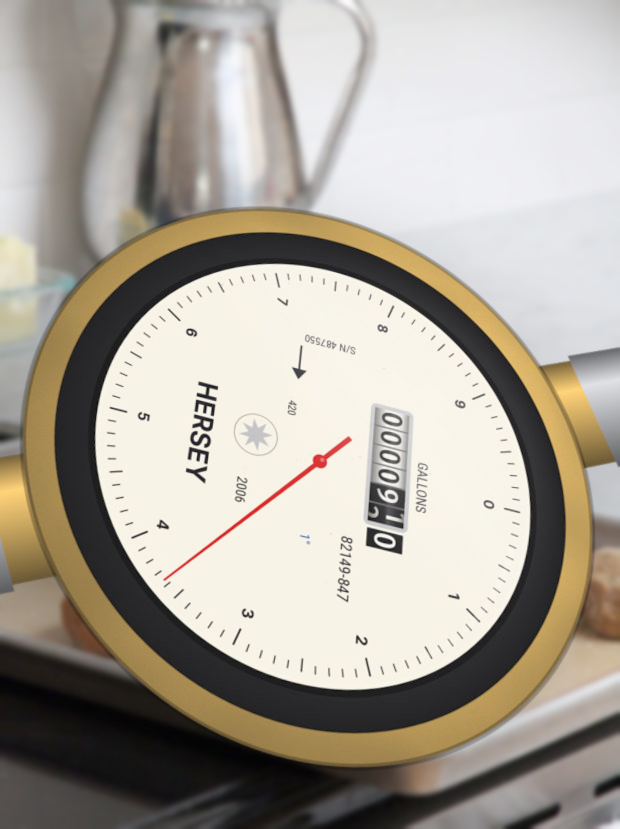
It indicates 913.6 gal
